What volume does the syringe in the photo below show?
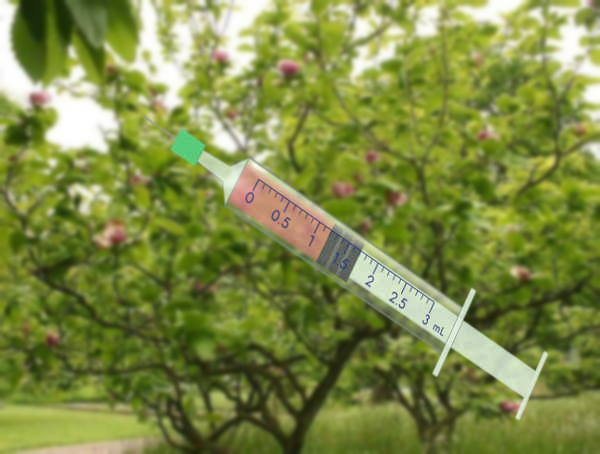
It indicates 1.2 mL
